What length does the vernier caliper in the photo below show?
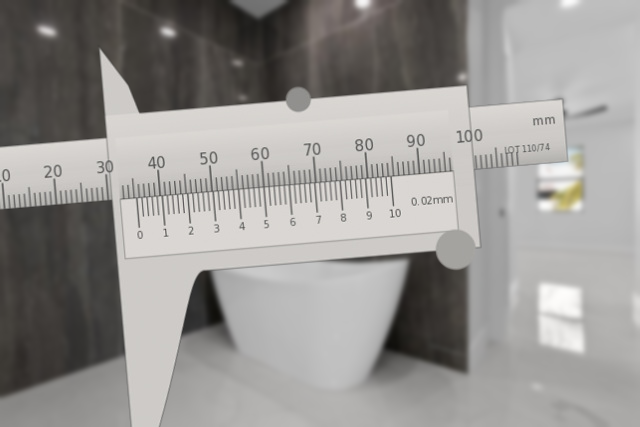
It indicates 35.5 mm
